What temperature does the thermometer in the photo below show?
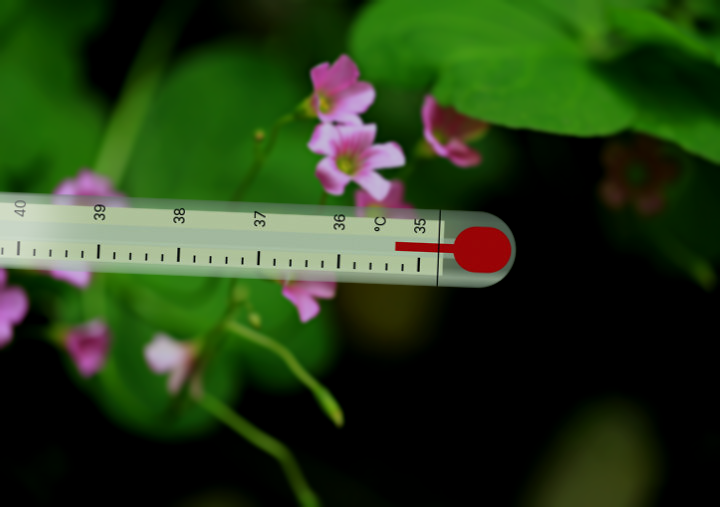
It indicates 35.3 °C
